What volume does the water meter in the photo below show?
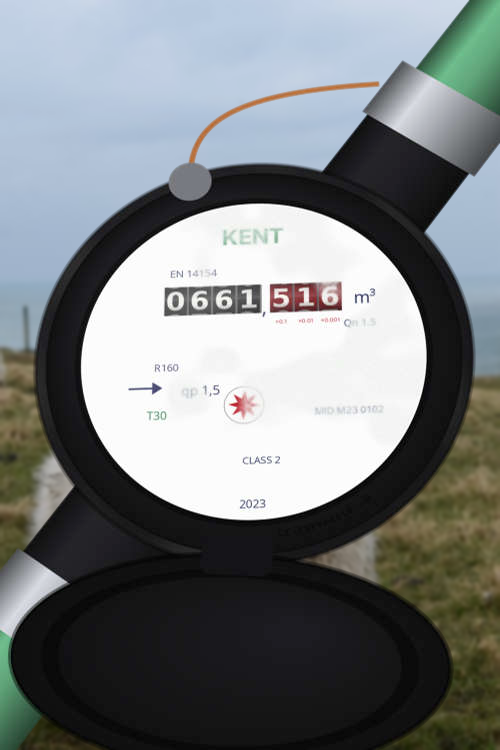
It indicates 661.516 m³
